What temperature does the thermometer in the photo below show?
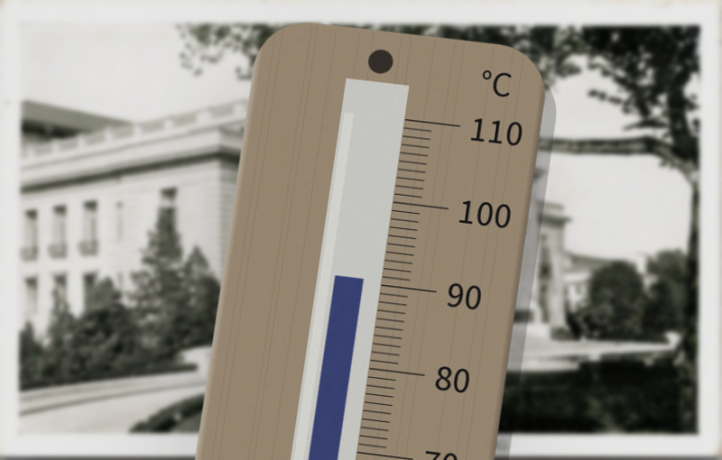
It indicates 90.5 °C
